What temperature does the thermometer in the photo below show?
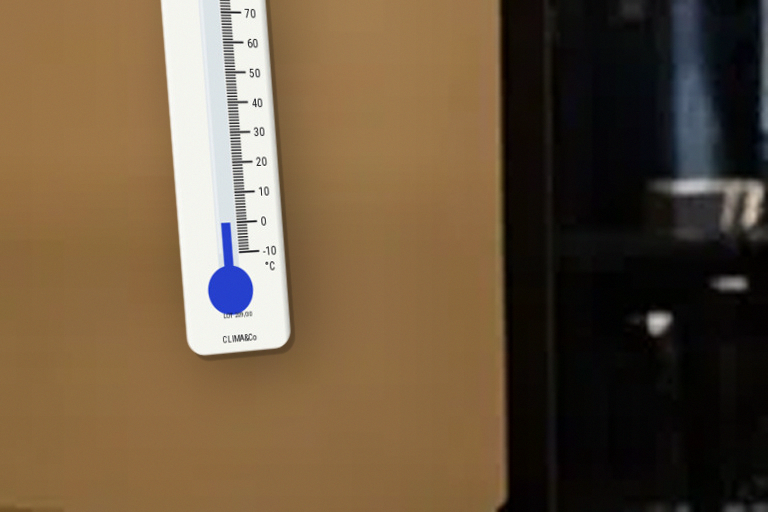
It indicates 0 °C
